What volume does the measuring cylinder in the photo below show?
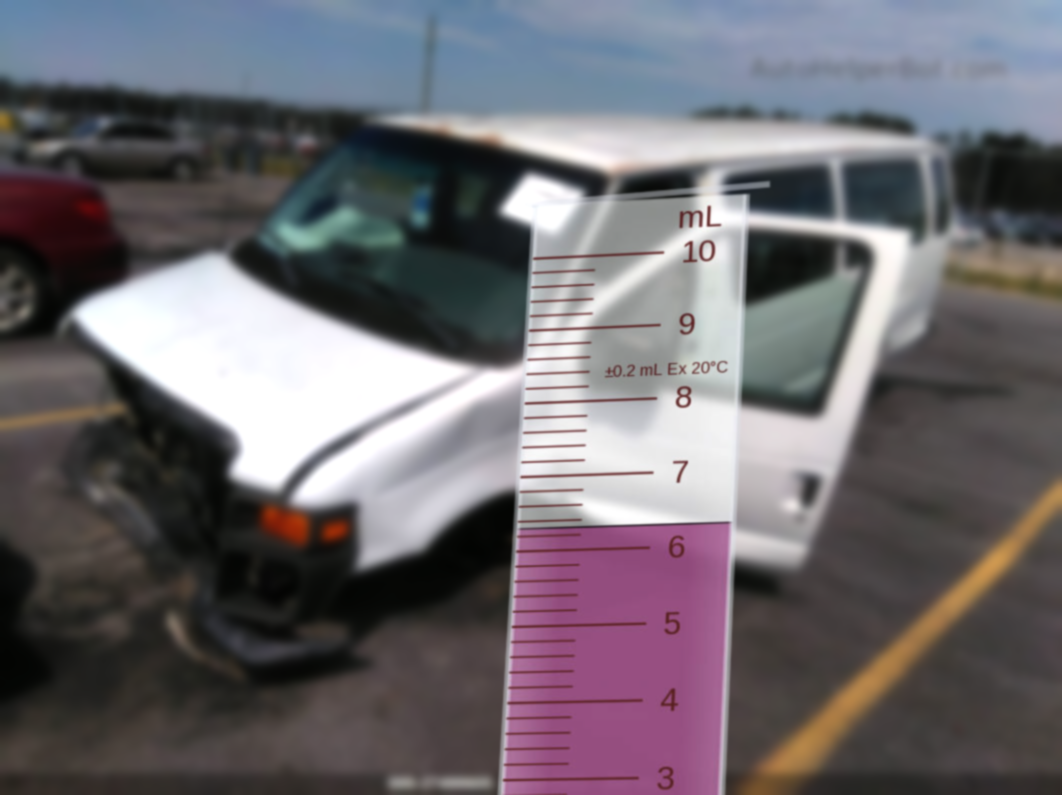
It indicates 6.3 mL
